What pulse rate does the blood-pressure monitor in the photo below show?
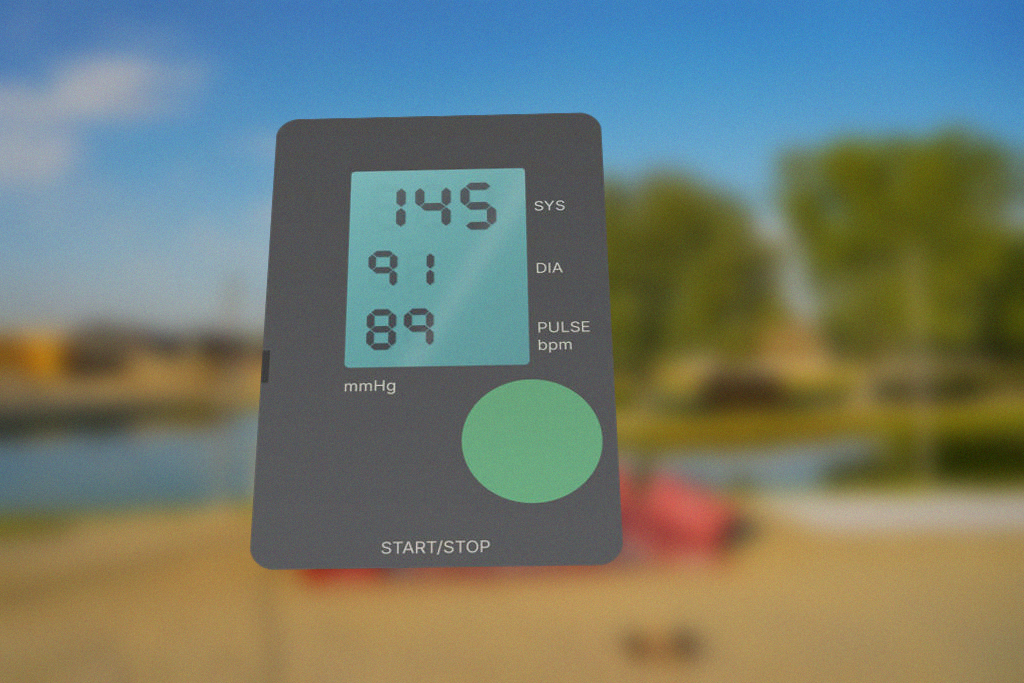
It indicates 89 bpm
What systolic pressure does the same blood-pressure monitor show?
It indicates 145 mmHg
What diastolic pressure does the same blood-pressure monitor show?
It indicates 91 mmHg
